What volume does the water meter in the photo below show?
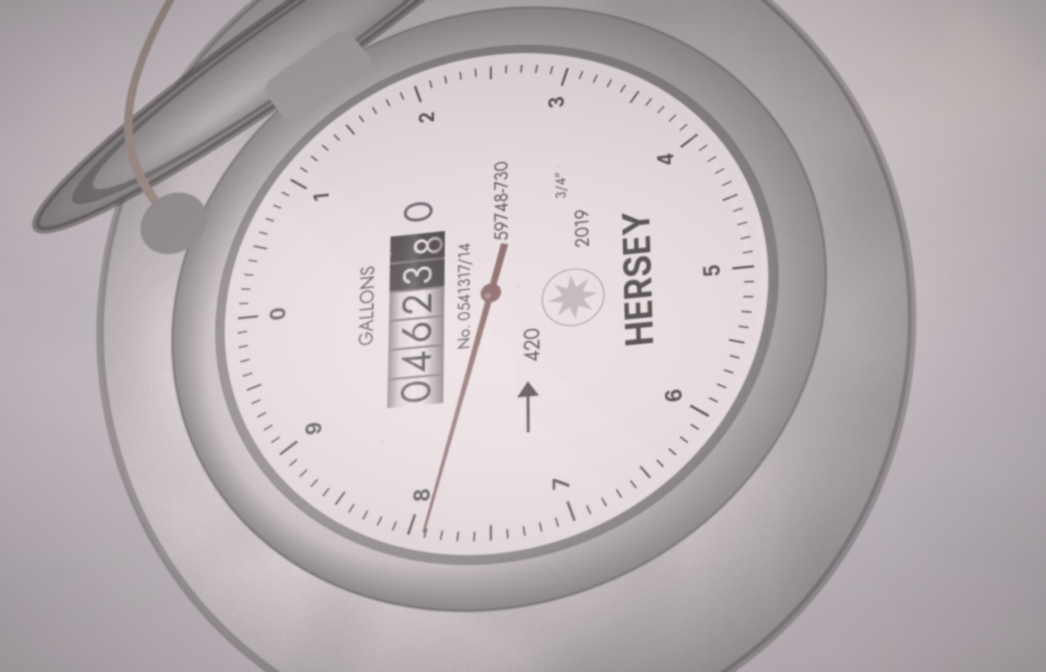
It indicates 462377.9 gal
